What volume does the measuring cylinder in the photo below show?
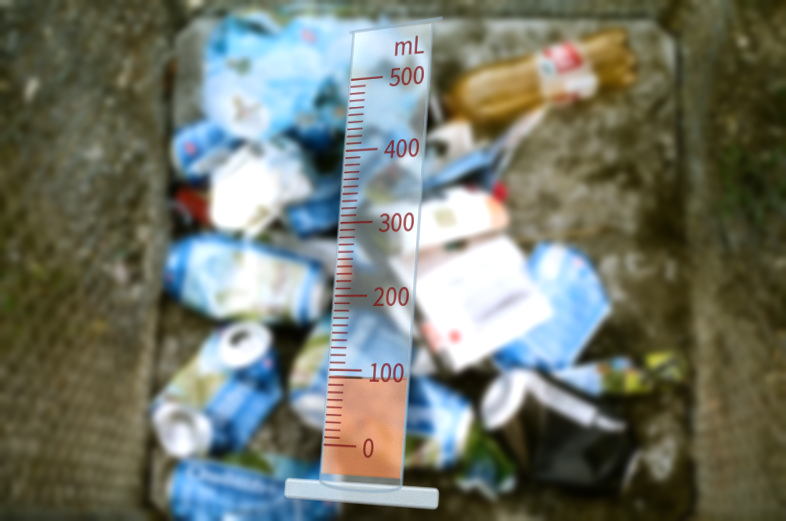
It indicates 90 mL
